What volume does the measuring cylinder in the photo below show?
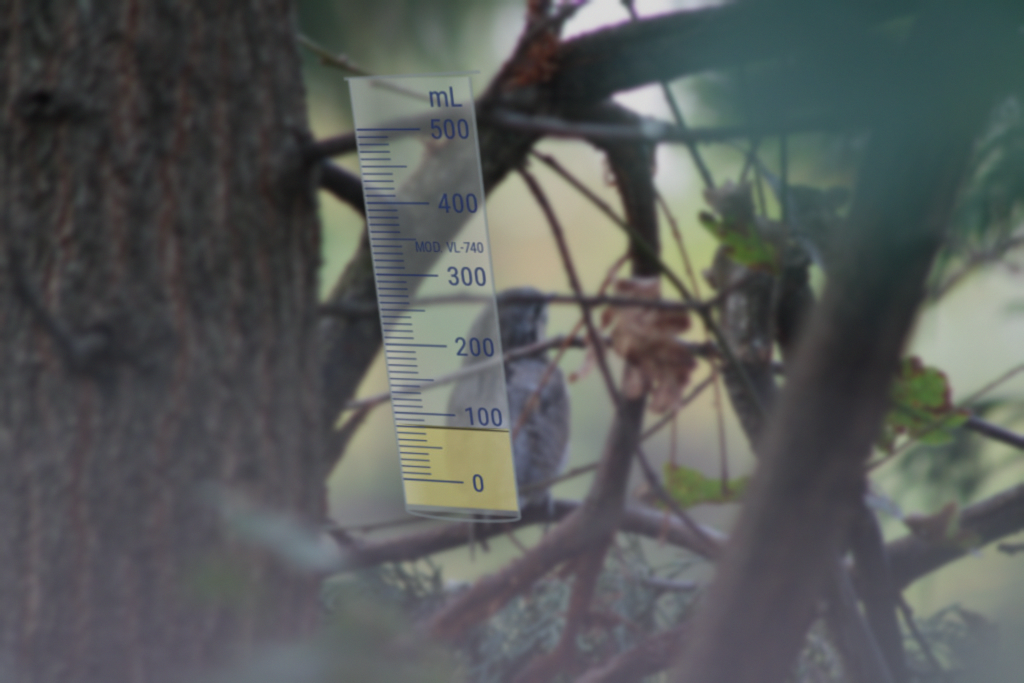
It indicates 80 mL
